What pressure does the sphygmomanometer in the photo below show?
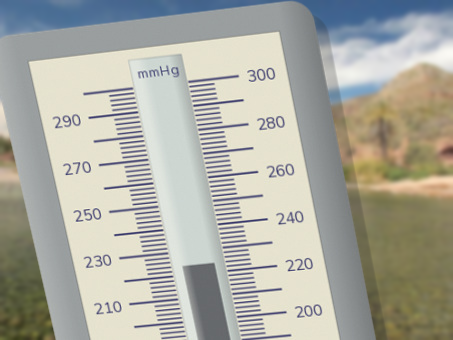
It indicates 224 mmHg
